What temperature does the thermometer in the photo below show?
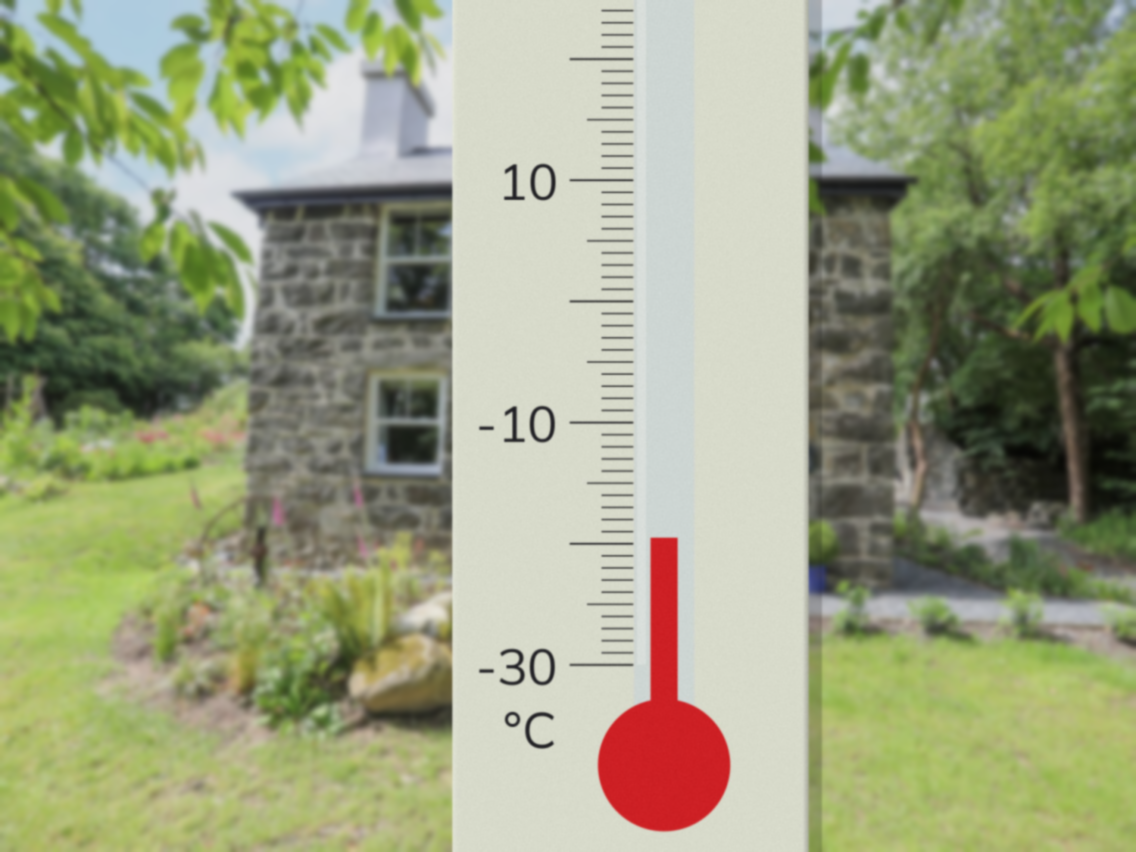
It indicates -19.5 °C
